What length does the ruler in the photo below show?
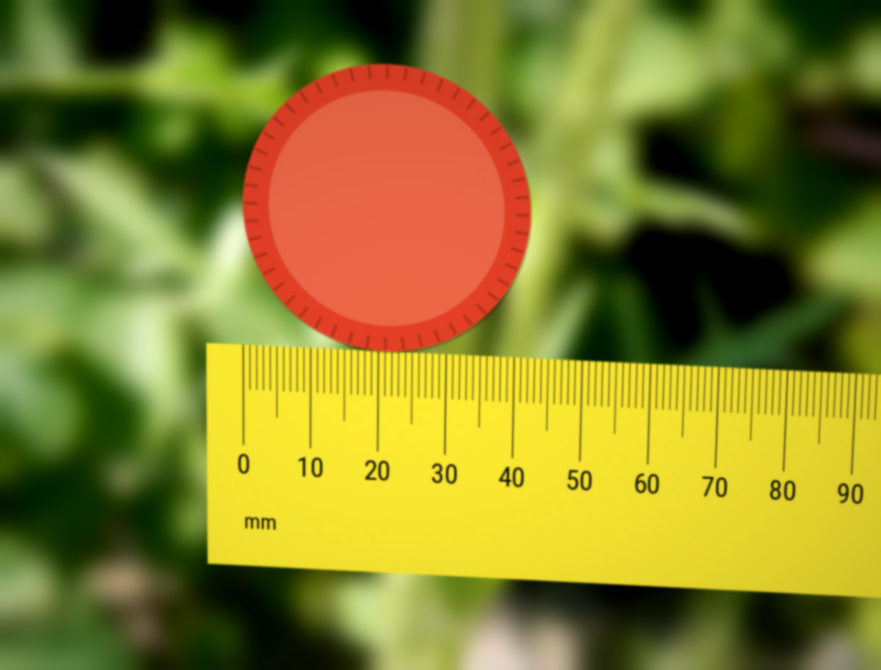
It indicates 42 mm
